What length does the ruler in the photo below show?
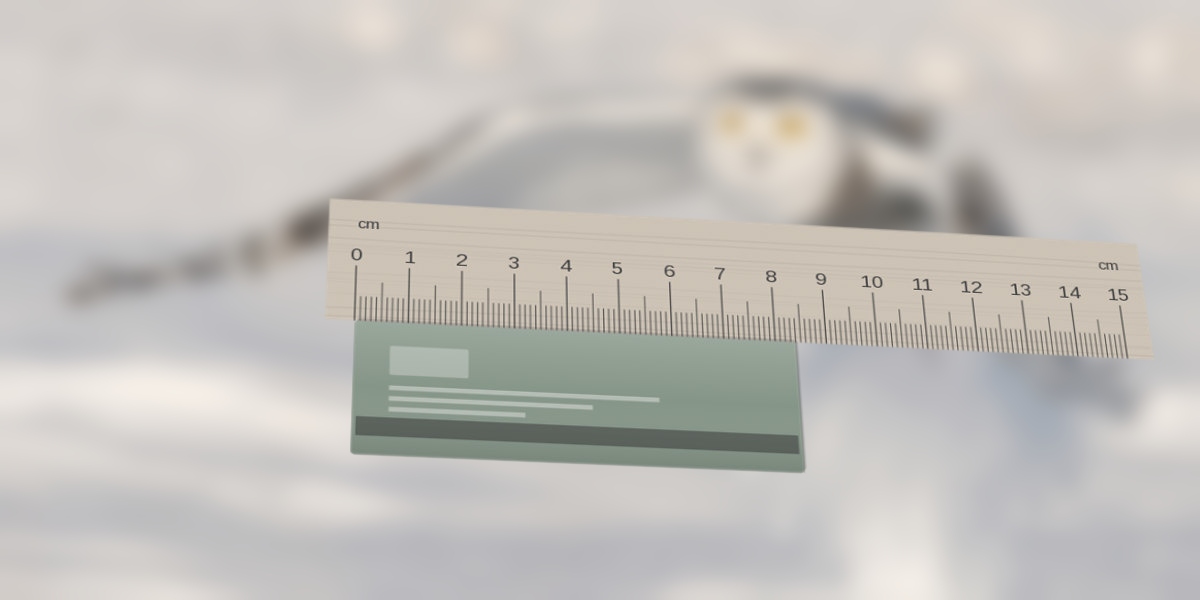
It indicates 8.4 cm
